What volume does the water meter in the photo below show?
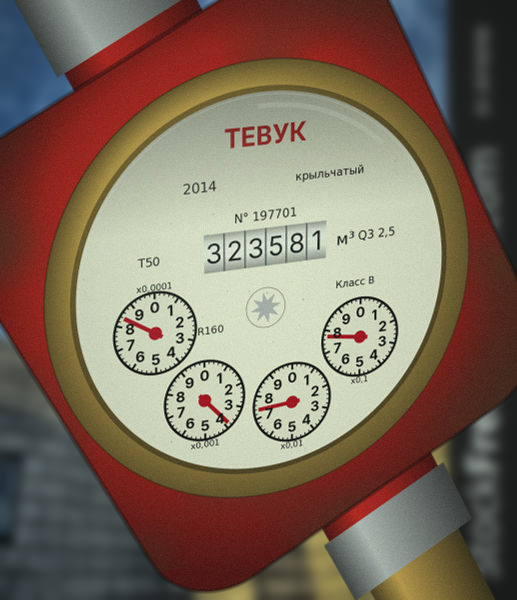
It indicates 323581.7738 m³
